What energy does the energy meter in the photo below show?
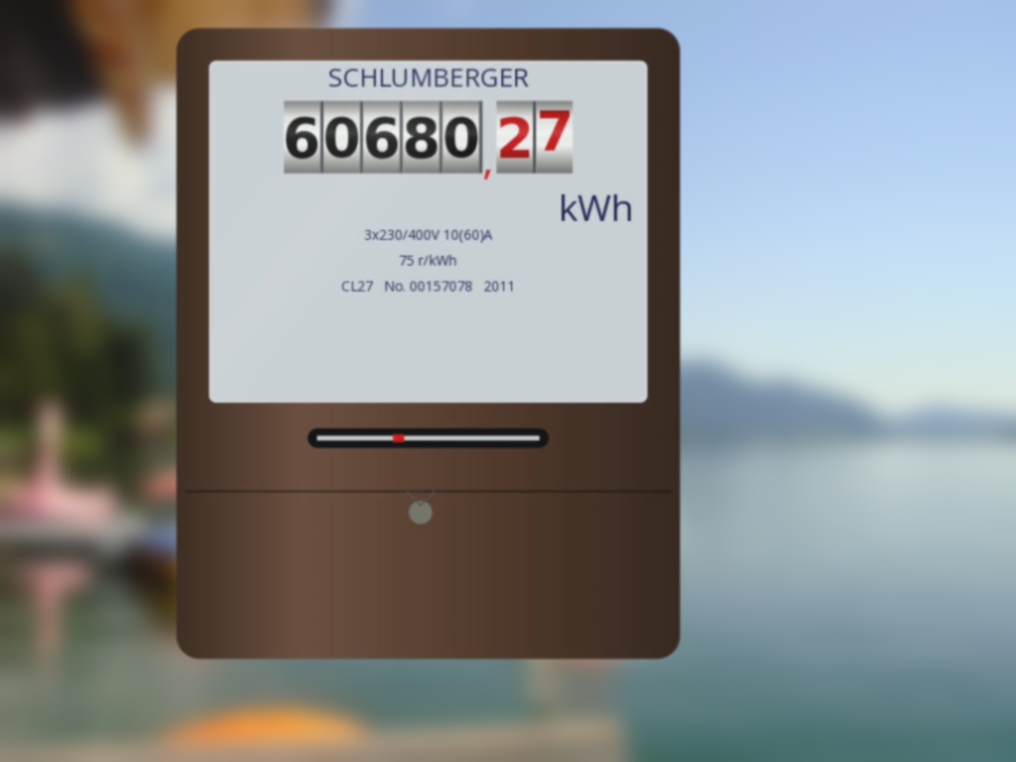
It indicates 60680.27 kWh
